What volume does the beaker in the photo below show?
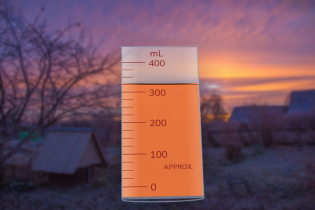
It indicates 325 mL
